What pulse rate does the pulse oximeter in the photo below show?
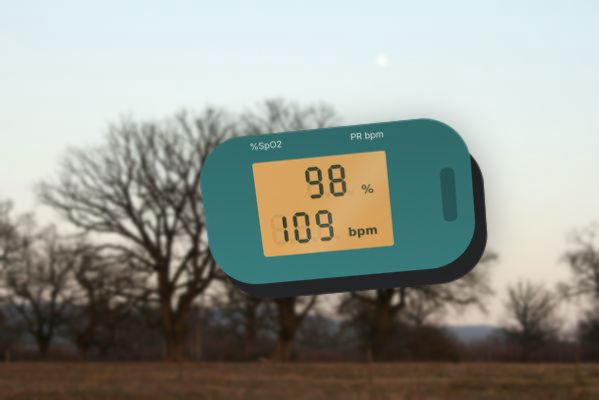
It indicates 109 bpm
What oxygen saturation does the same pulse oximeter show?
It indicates 98 %
